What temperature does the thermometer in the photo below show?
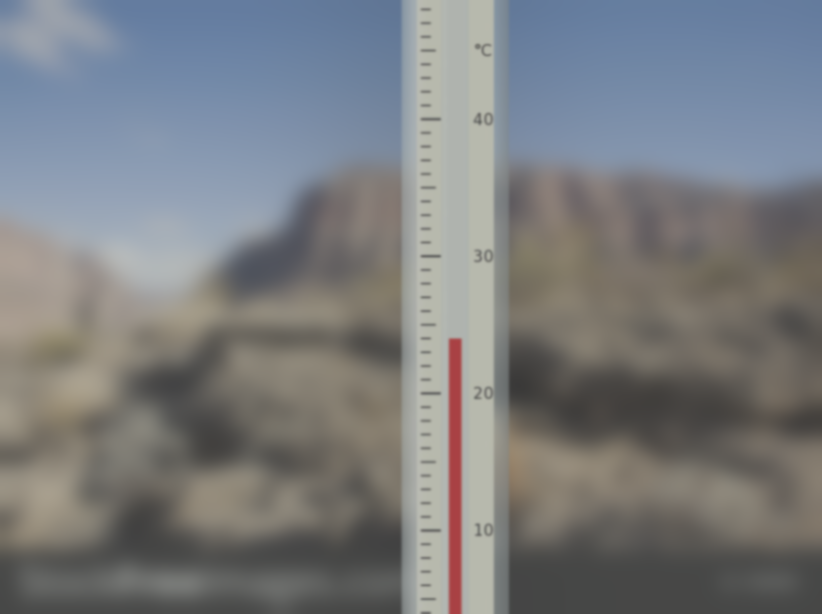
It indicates 24 °C
